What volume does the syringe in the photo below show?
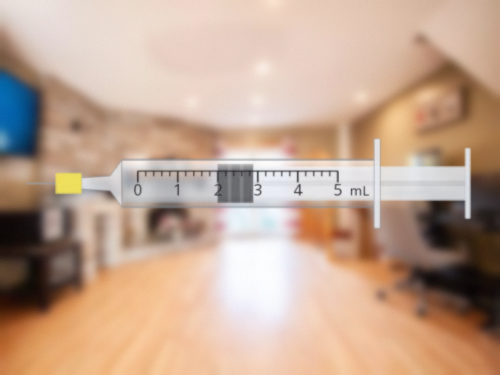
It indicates 2 mL
